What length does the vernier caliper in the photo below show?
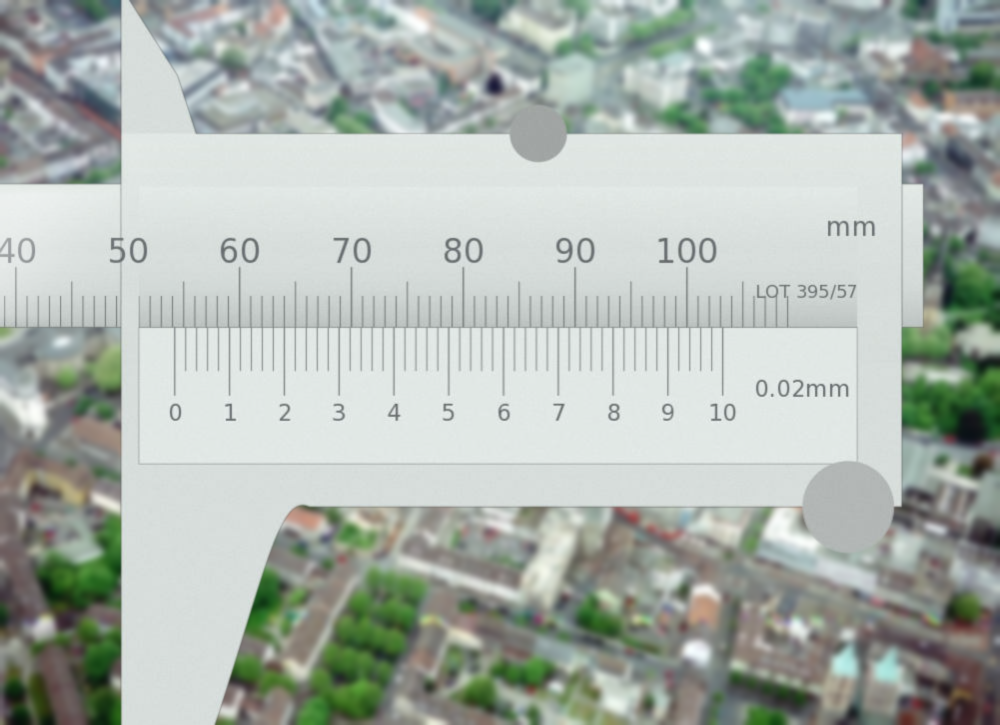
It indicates 54.2 mm
